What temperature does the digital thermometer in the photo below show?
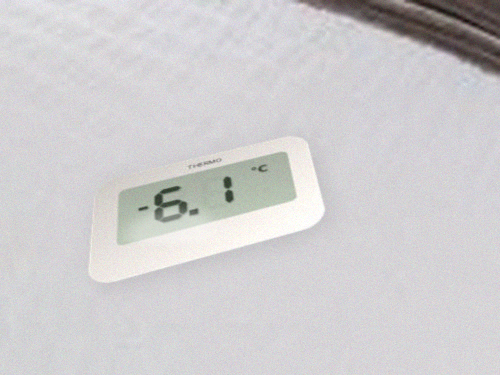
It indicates -6.1 °C
